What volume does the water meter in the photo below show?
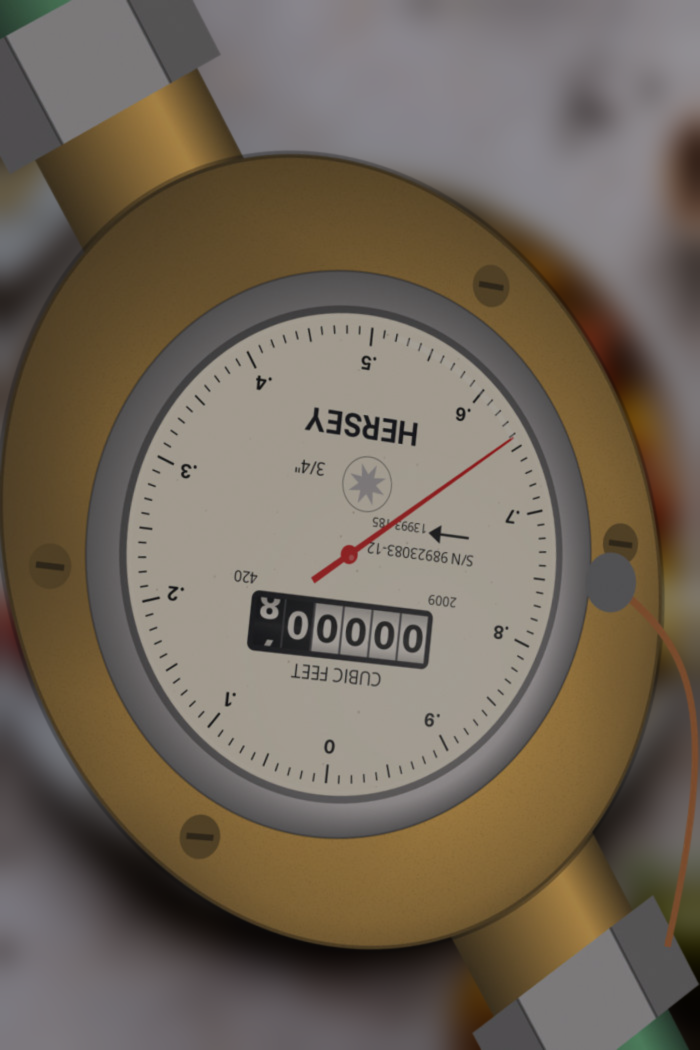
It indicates 7.64 ft³
